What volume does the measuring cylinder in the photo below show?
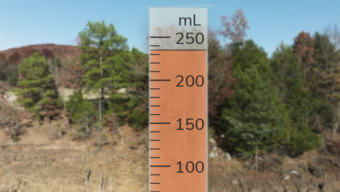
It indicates 235 mL
